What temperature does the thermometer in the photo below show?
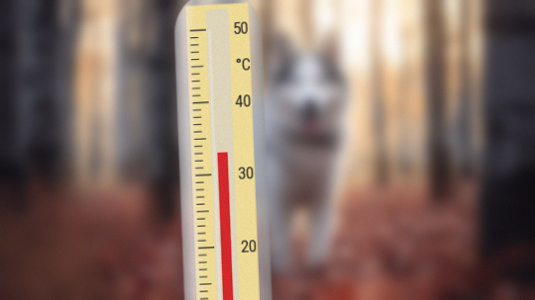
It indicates 33 °C
